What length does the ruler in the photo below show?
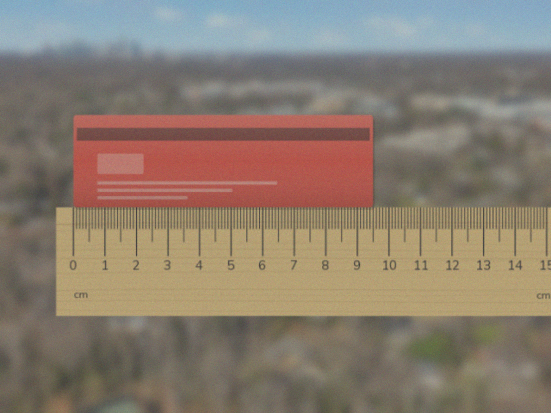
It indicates 9.5 cm
